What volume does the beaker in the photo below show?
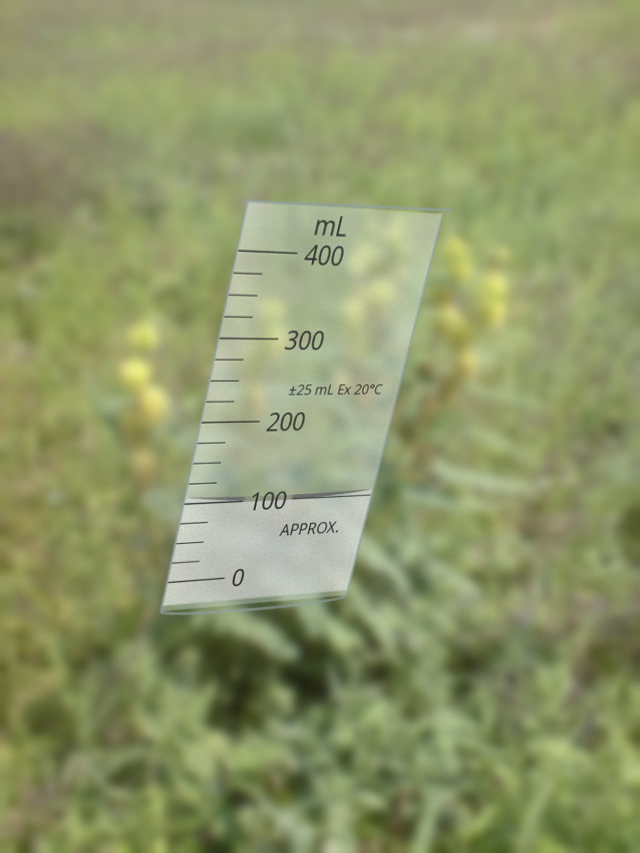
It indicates 100 mL
